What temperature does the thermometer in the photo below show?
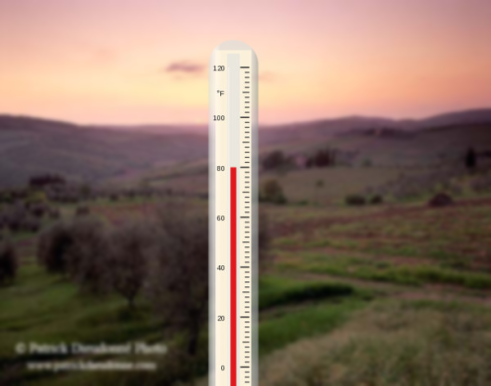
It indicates 80 °F
